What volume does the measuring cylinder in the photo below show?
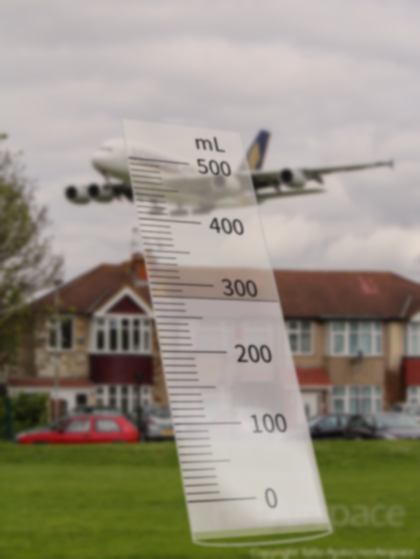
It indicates 280 mL
